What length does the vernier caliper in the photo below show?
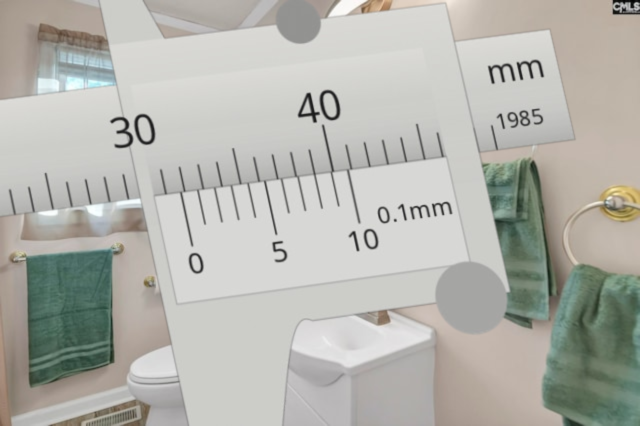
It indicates 31.8 mm
